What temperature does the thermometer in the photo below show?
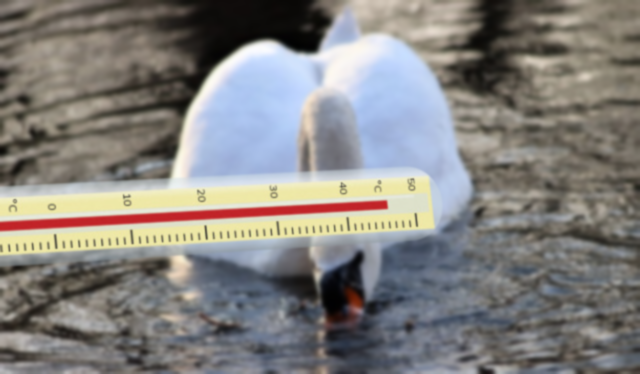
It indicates 46 °C
